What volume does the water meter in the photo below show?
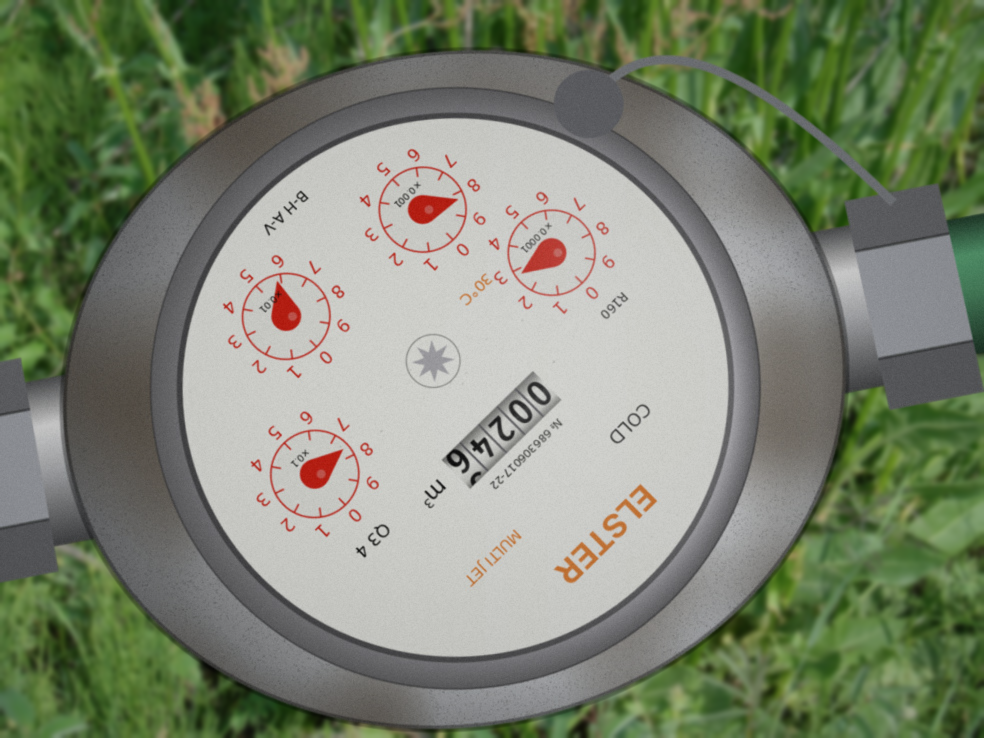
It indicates 245.7582 m³
